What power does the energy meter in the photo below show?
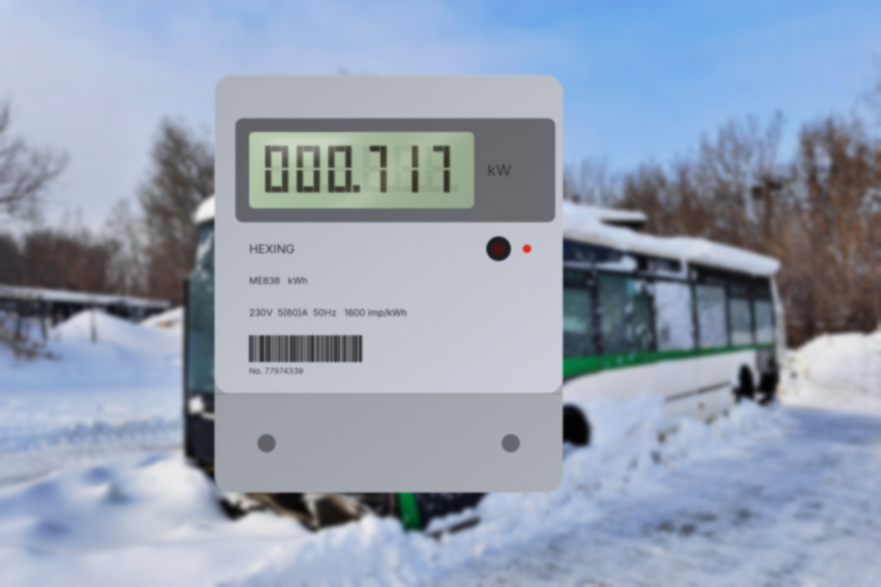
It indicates 0.717 kW
